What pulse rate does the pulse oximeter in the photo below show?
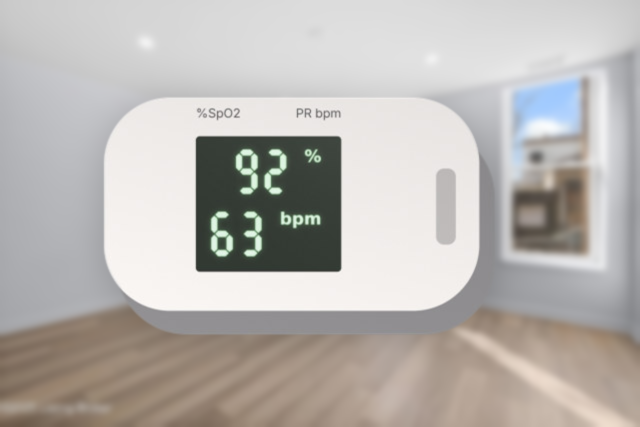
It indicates 63 bpm
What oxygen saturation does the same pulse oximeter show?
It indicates 92 %
